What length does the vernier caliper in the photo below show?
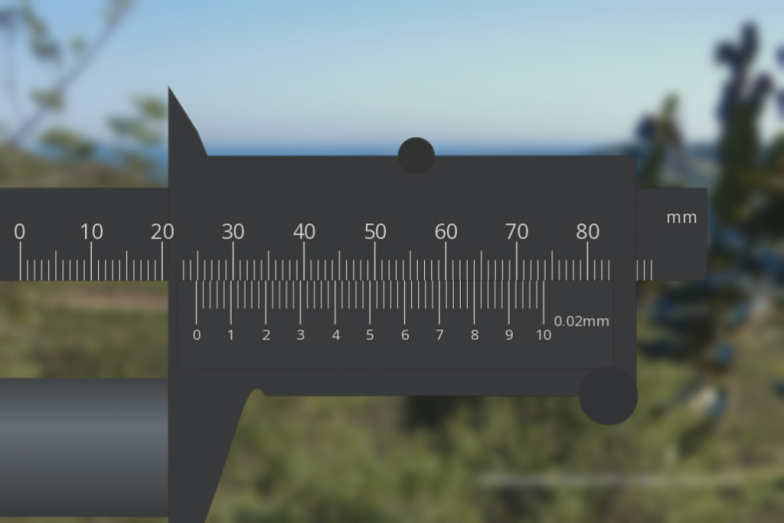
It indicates 24.8 mm
